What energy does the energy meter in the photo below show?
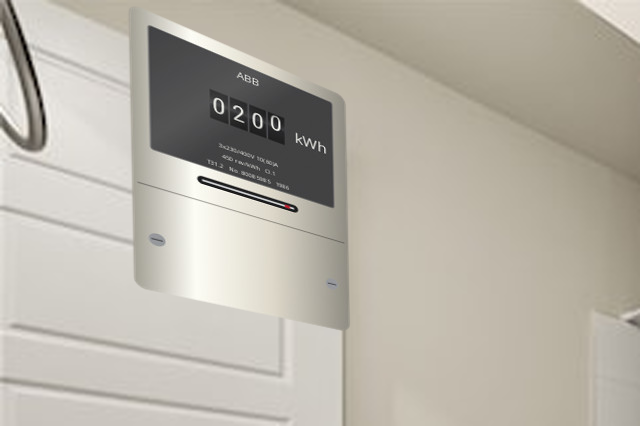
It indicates 200 kWh
